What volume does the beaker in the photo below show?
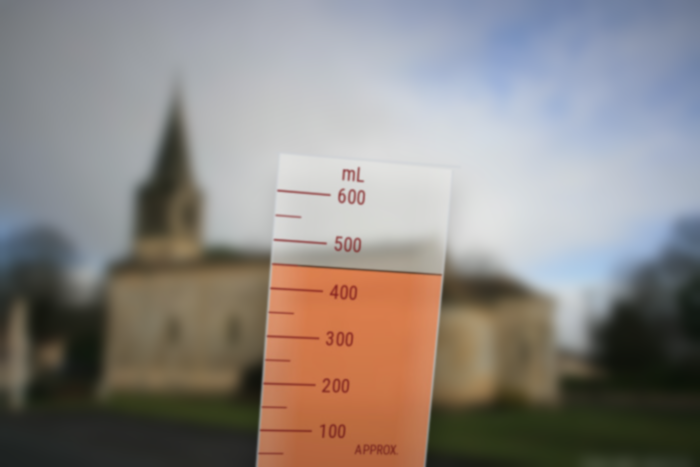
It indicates 450 mL
